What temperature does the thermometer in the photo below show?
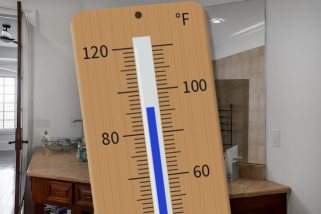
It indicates 92 °F
